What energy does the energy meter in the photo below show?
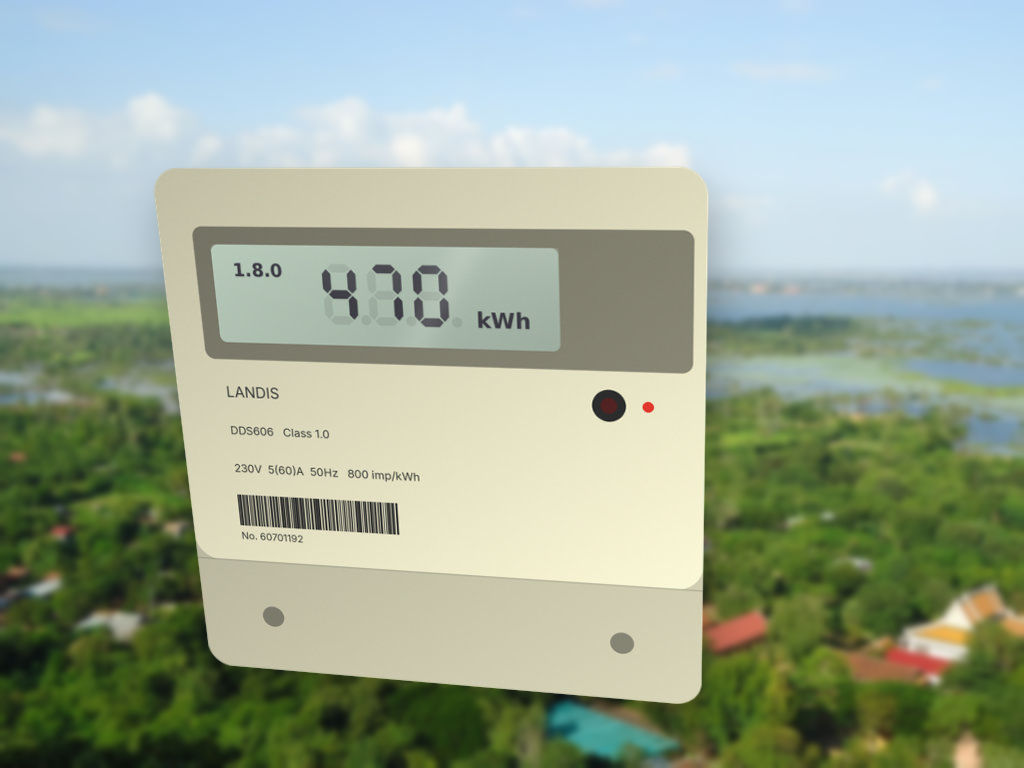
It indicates 470 kWh
